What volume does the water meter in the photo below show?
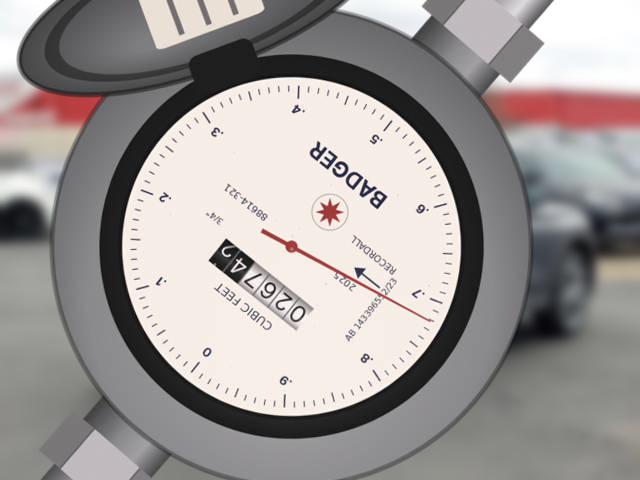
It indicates 26741.72 ft³
